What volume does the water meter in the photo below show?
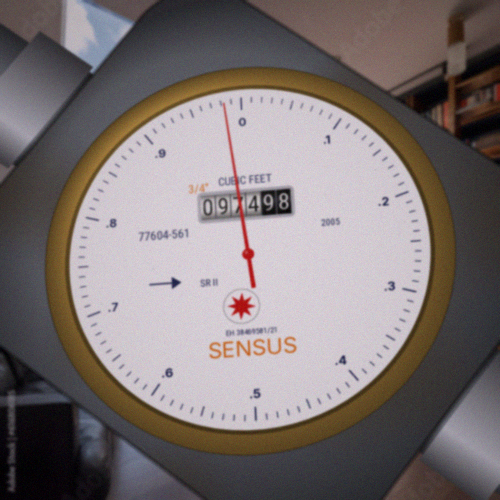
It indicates 97497.98 ft³
